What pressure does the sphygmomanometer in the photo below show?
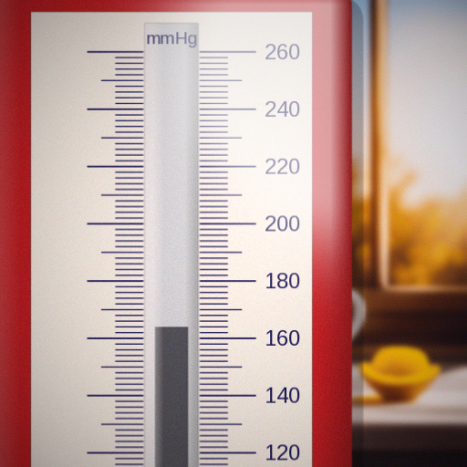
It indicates 164 mmHg
